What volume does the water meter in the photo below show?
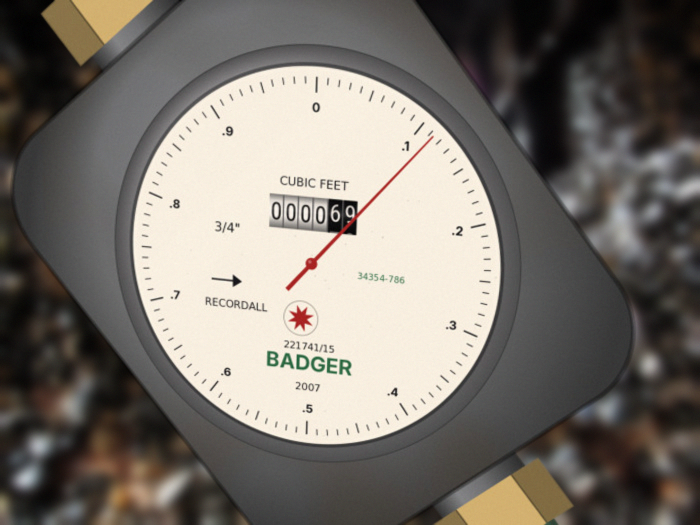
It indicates 69.11 ft³
